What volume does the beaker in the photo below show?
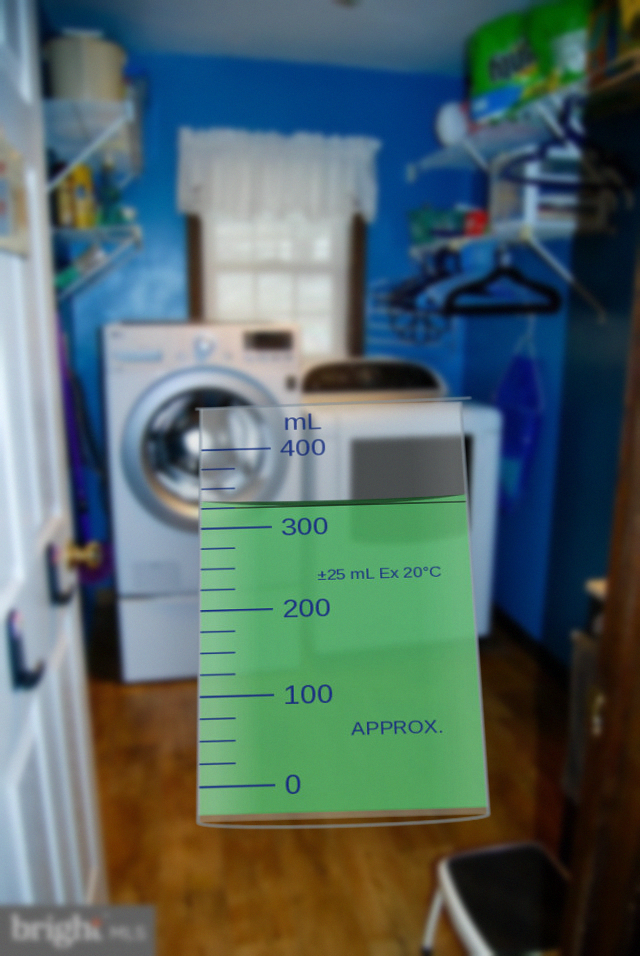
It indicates 325 mL
